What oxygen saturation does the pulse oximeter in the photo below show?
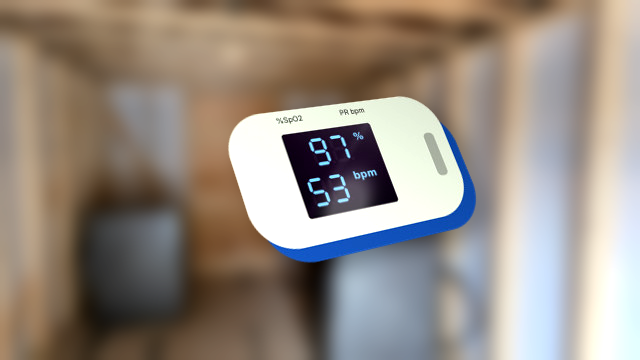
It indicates 97 %
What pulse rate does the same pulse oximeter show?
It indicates 53 bpm
